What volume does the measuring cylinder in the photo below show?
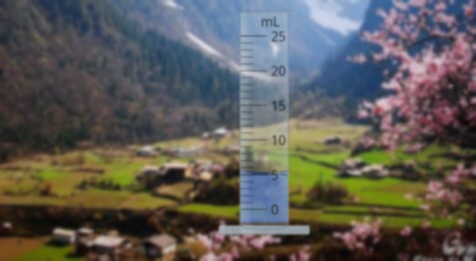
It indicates 5 mL
